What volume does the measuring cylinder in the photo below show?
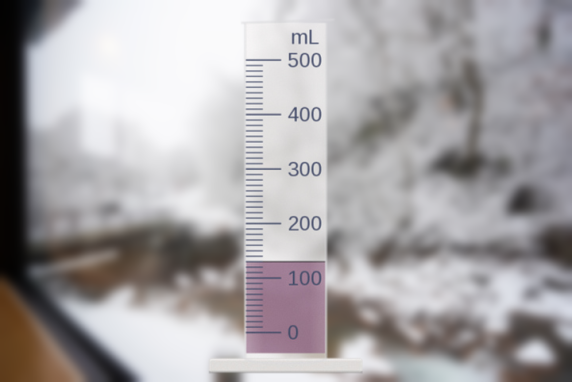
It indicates 130 mL
